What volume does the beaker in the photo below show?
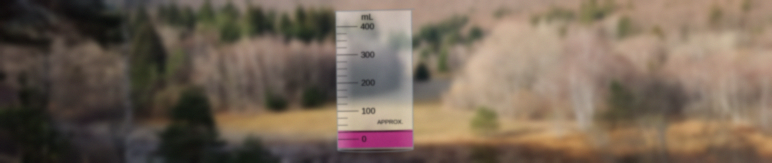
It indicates 25 mL
